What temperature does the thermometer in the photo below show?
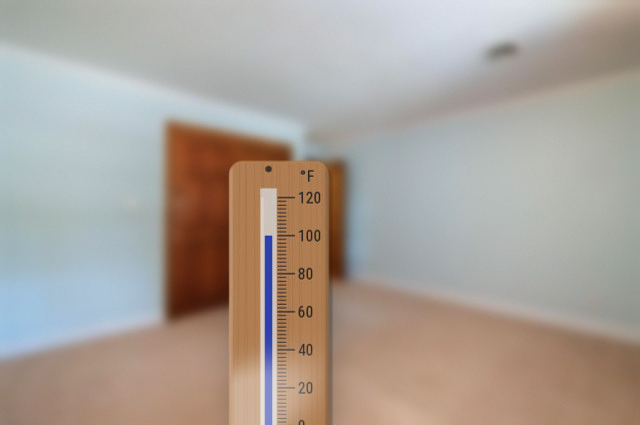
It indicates 100 °F
